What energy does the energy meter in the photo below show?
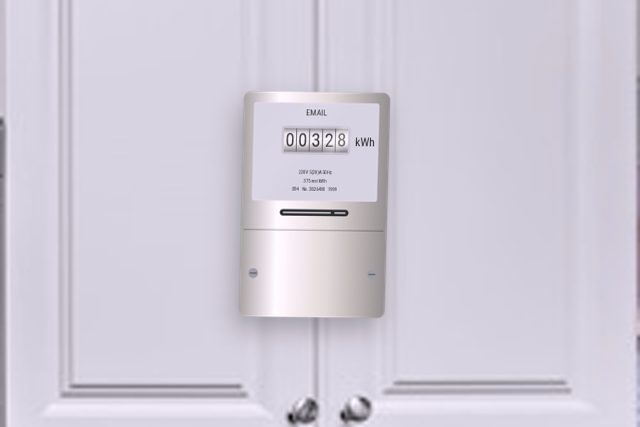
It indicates 328 kWh
